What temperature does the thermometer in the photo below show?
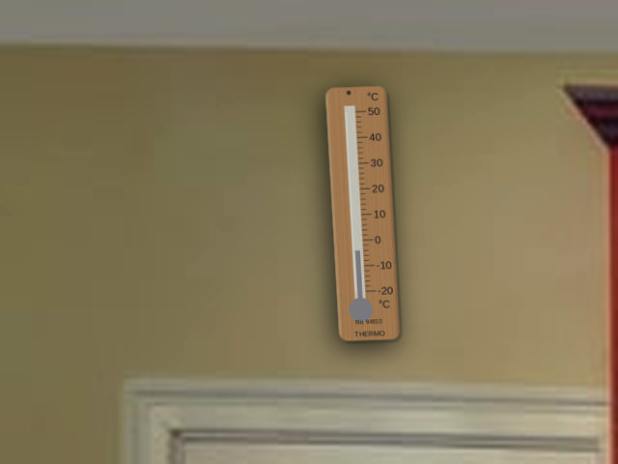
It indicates -4 °C
